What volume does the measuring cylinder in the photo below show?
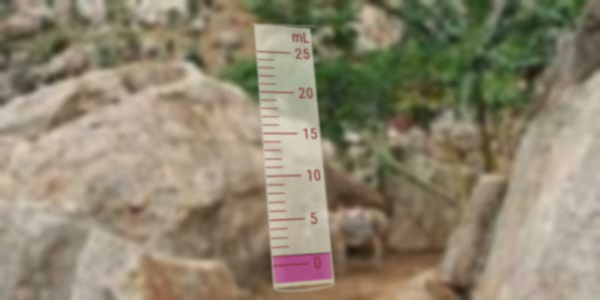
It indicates 1 mL
